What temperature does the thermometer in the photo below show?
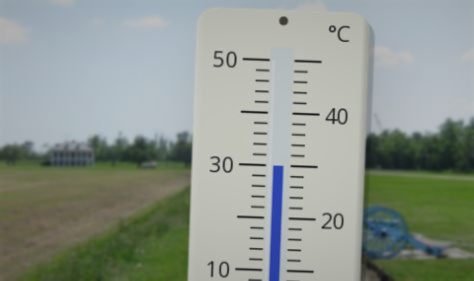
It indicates 30 °C
